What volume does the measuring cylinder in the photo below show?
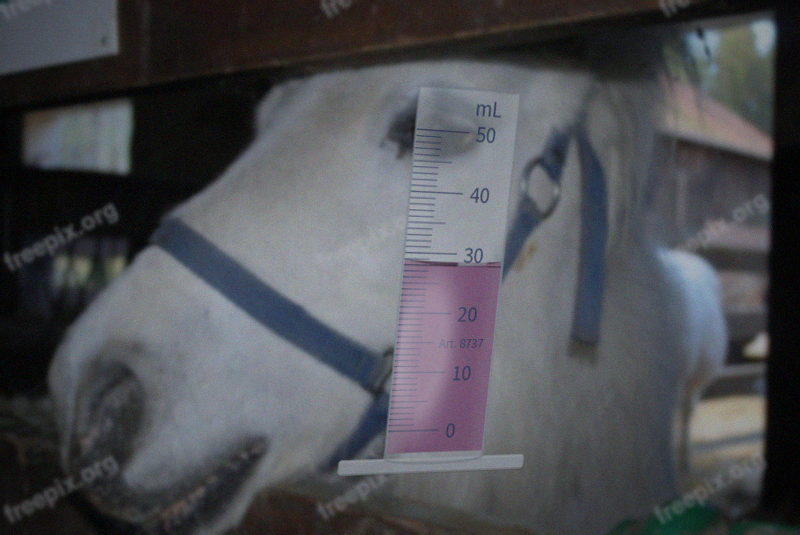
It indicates 28 mL
